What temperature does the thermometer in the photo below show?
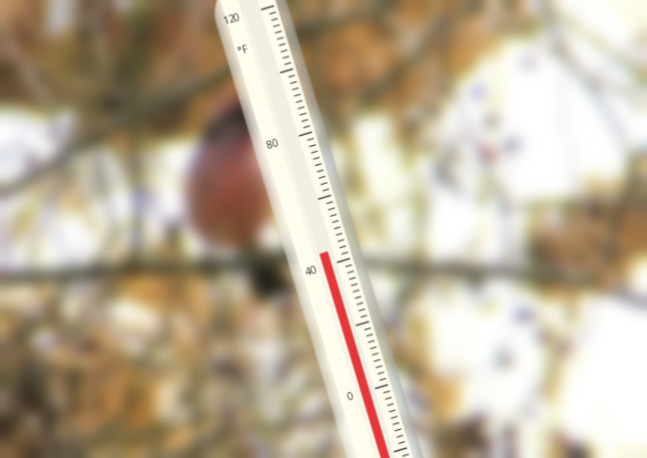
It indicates 44 °F
